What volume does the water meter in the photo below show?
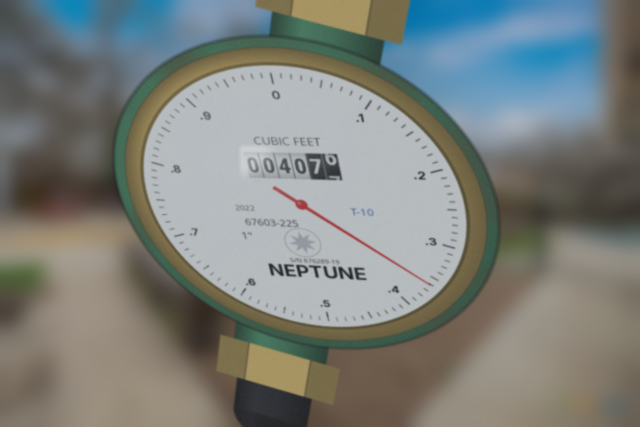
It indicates 4076.36 ft³
